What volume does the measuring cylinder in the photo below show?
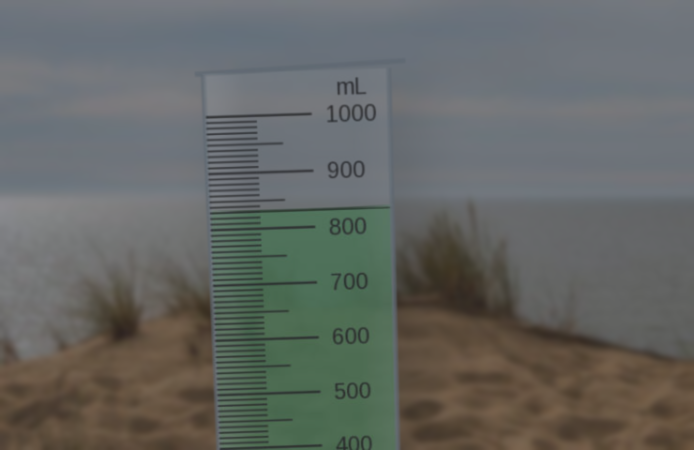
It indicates 830 mL
